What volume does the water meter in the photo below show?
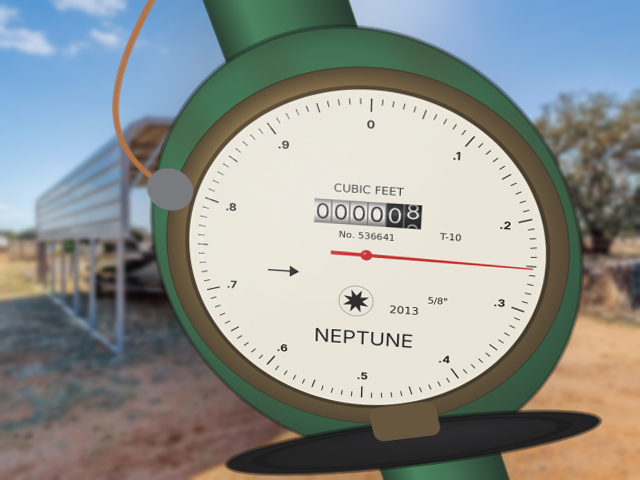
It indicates 8.25 ft³
